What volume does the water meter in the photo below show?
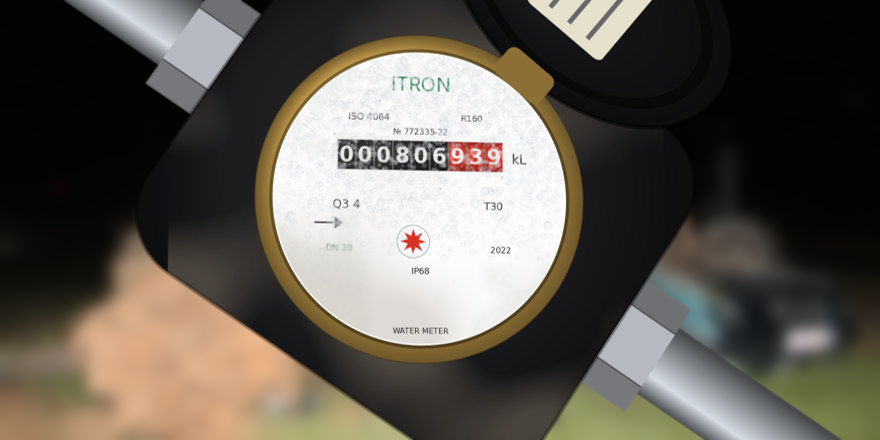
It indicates 806.939 kL
